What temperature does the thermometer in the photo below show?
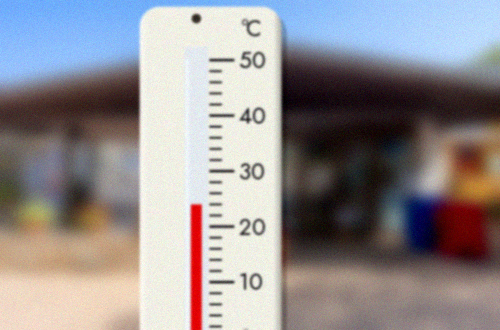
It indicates 24 °C
